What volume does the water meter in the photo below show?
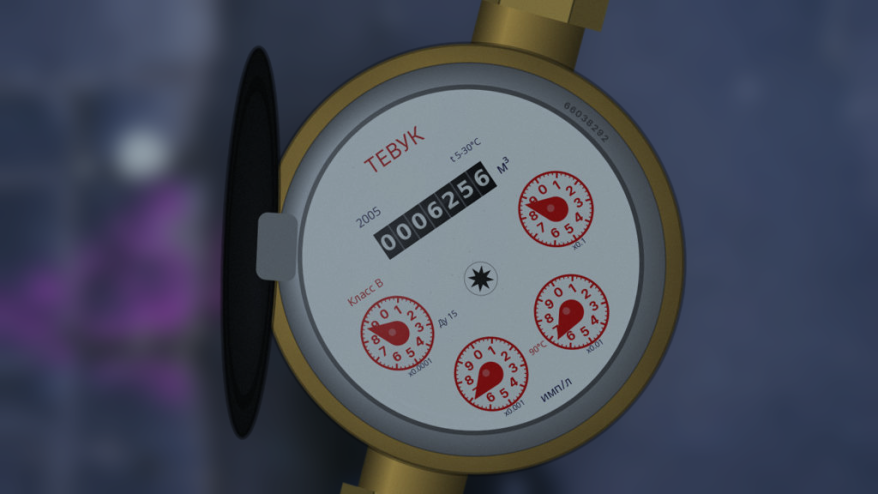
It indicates 6256.8668 m³
